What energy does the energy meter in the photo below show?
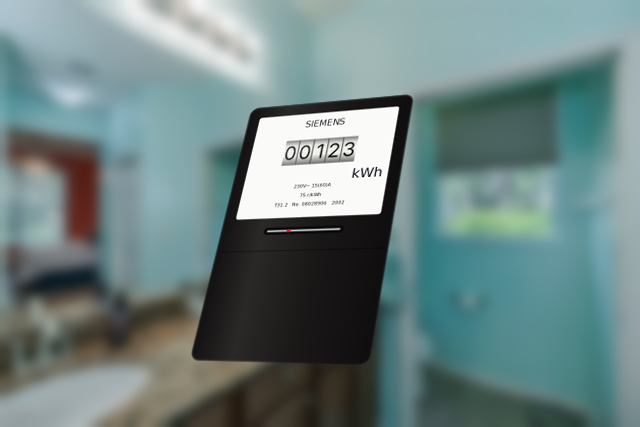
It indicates 123 kWh
